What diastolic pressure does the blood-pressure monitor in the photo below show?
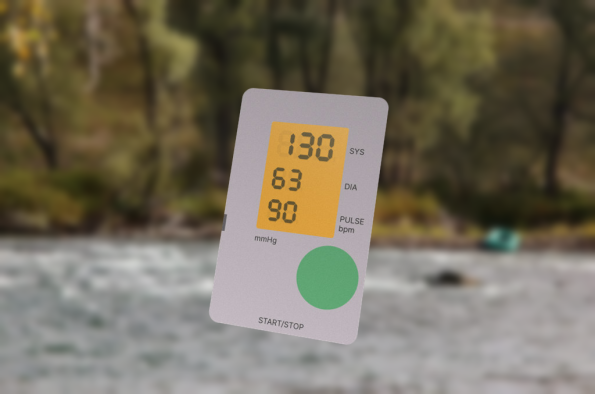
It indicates 63 mmHg
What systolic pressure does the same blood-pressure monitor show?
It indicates 130 mmHg
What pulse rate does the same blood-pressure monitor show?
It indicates 90 bpm
